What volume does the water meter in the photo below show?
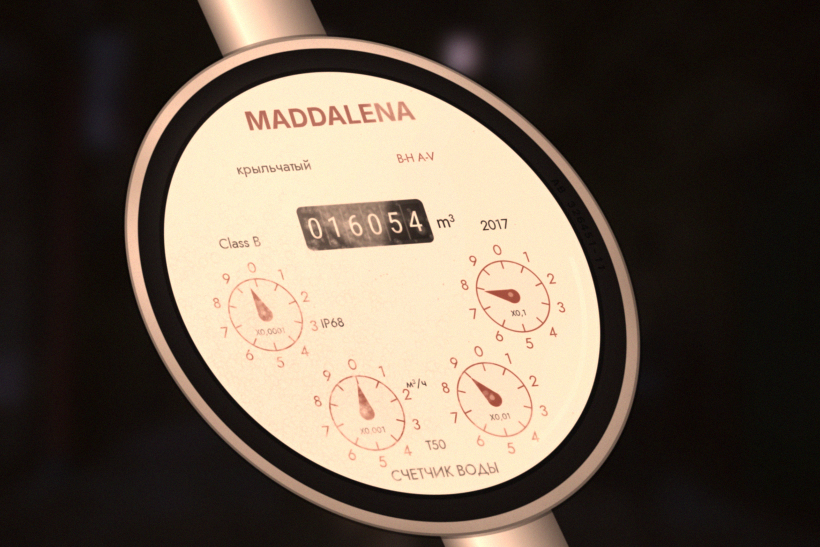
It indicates 16054.7899 m³
